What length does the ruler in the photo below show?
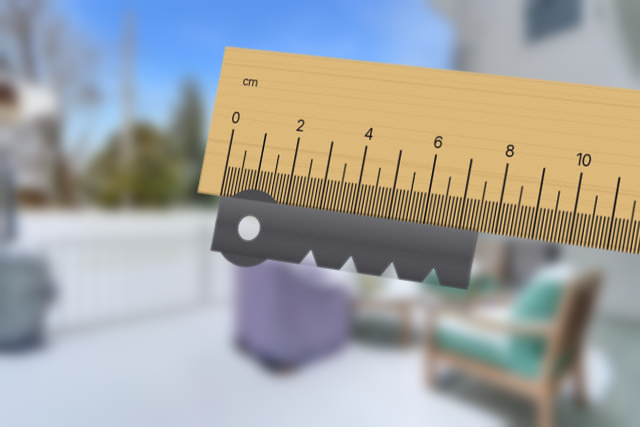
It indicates 7.5 cm
